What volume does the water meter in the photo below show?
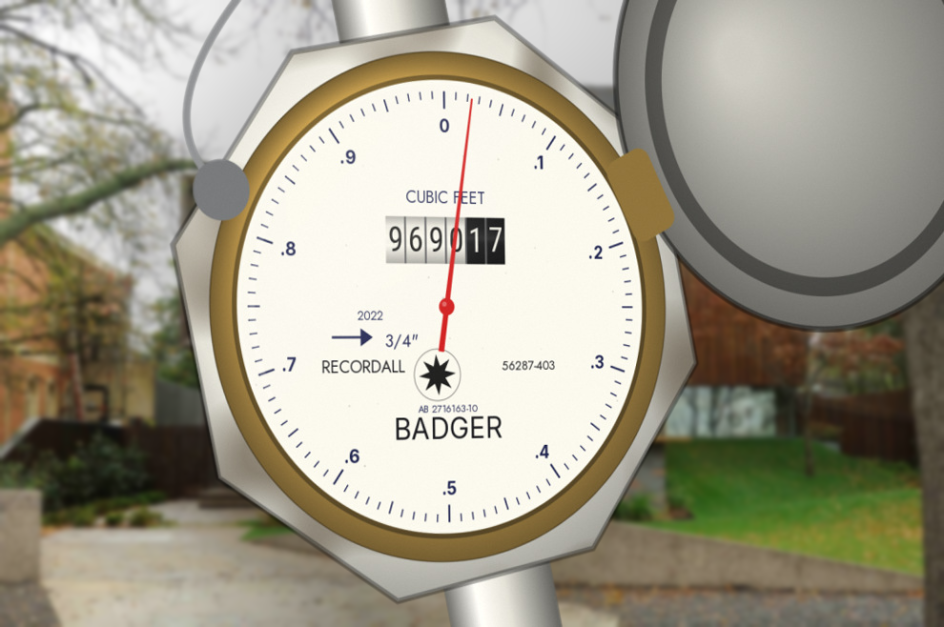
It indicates 969017.02 ft³
